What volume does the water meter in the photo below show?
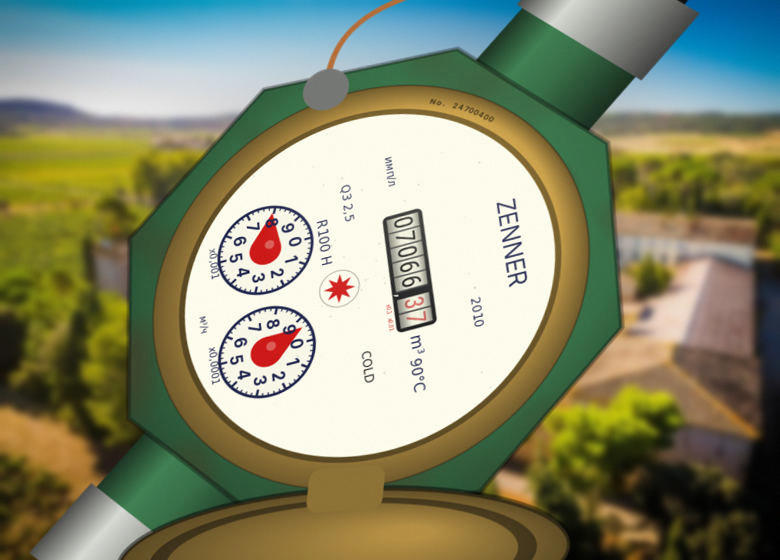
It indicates 7066.3779 m³
